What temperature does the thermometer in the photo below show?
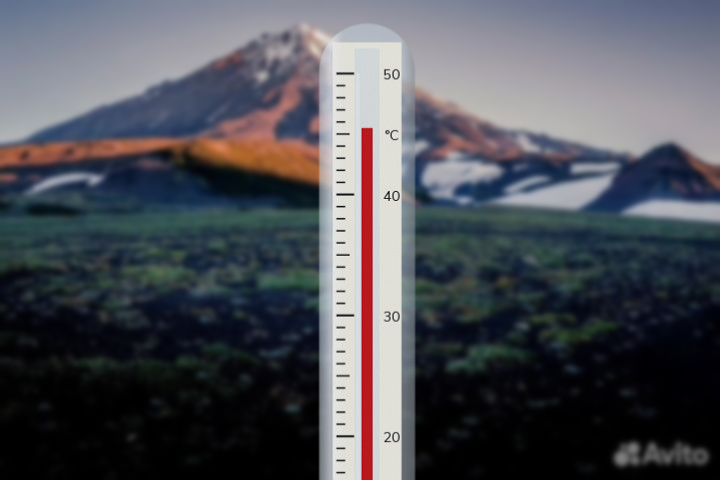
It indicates 45.5 °C
